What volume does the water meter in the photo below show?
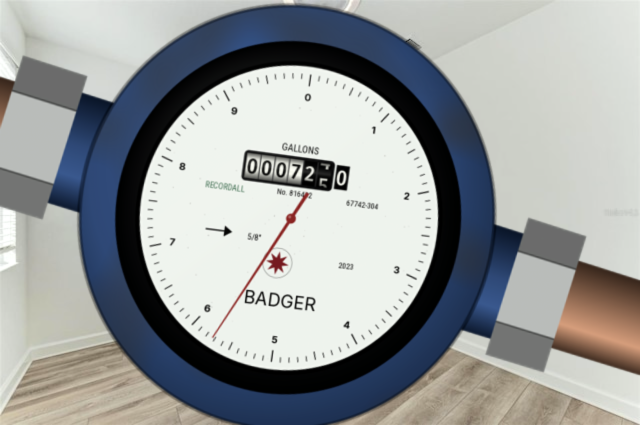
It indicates 7245.7 gal
